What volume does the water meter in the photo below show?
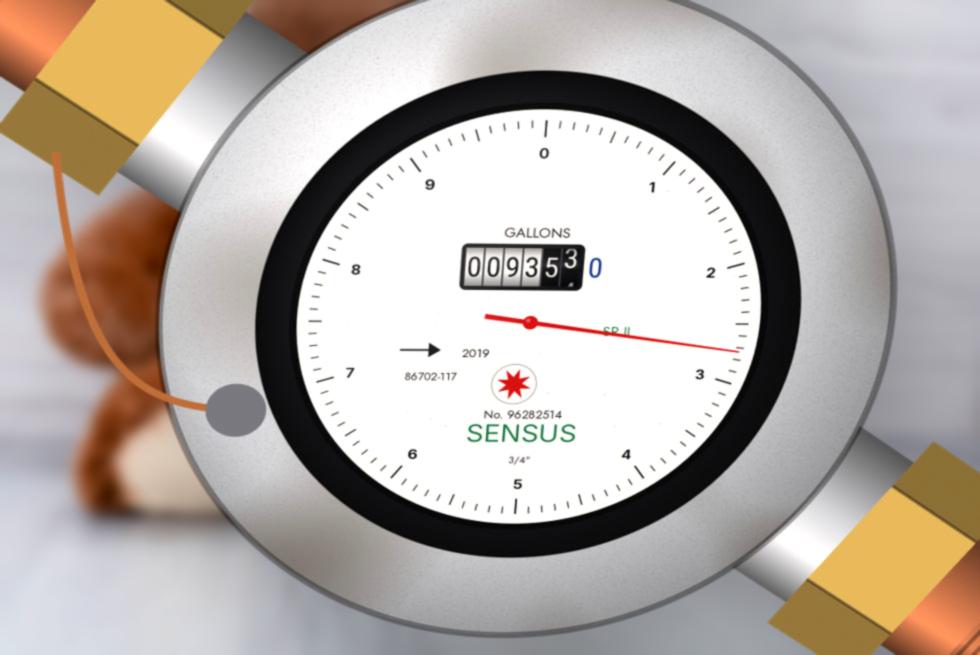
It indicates 93532.7 gal
